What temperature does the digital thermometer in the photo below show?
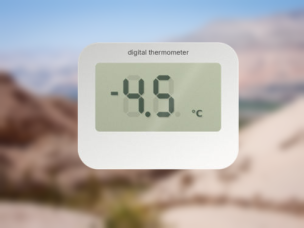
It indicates -4.5 °C
